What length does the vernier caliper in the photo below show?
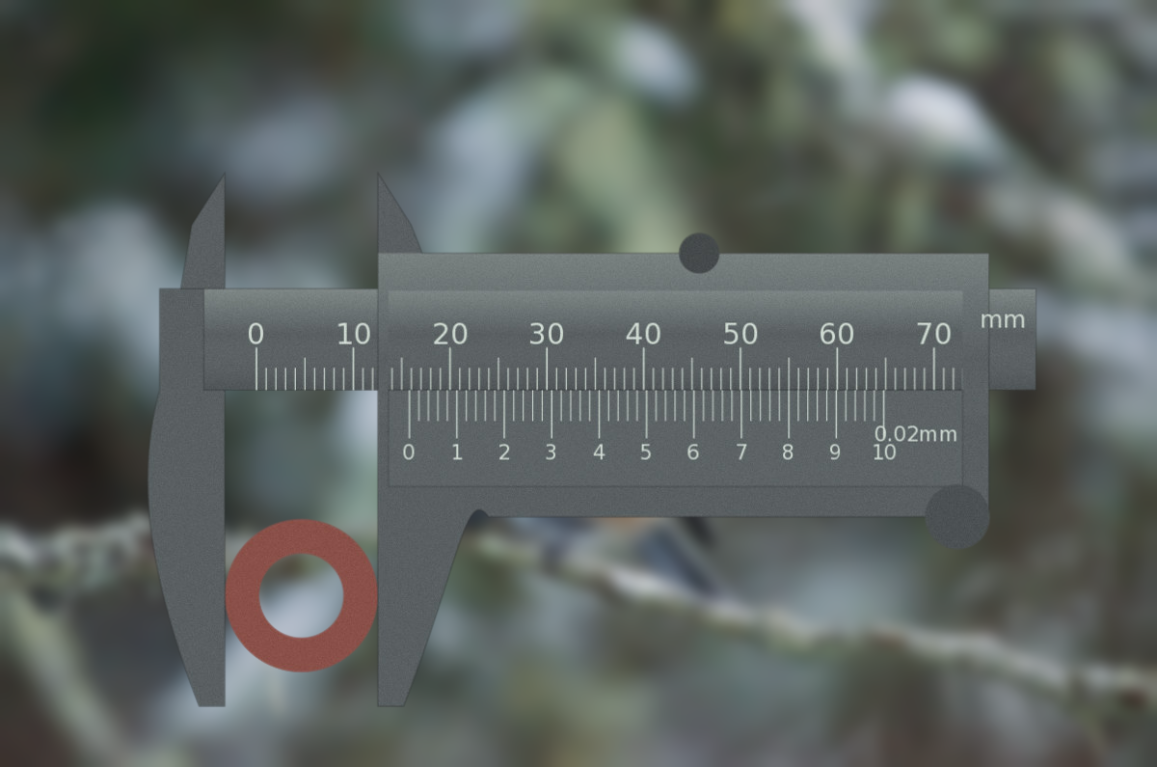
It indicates 15.8 mm
